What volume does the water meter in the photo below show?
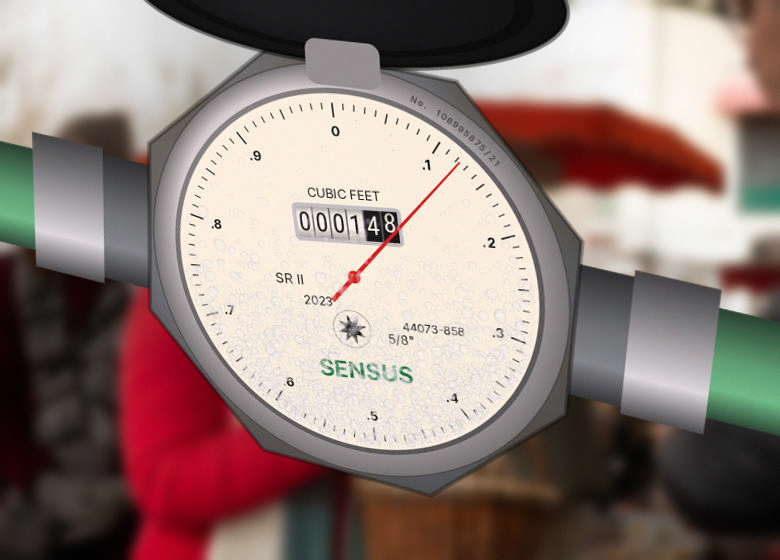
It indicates 148.12 ft³
